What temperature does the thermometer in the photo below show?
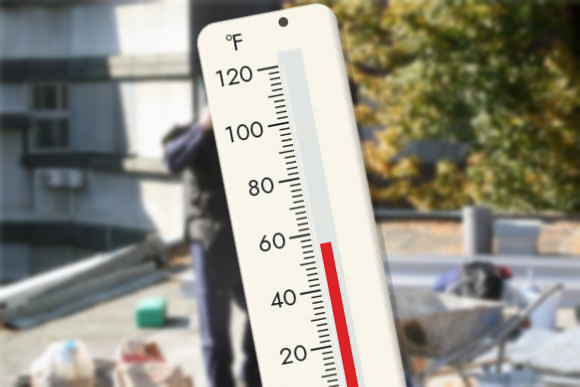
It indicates 56 °F
